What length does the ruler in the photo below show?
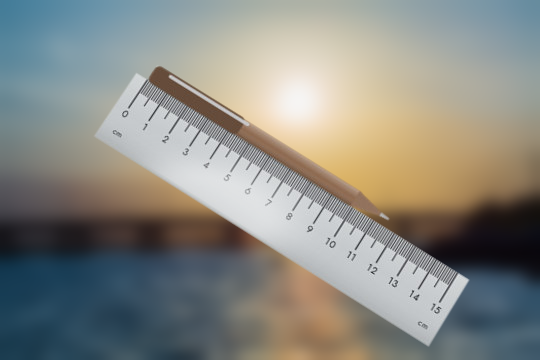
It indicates 11.5 cm
